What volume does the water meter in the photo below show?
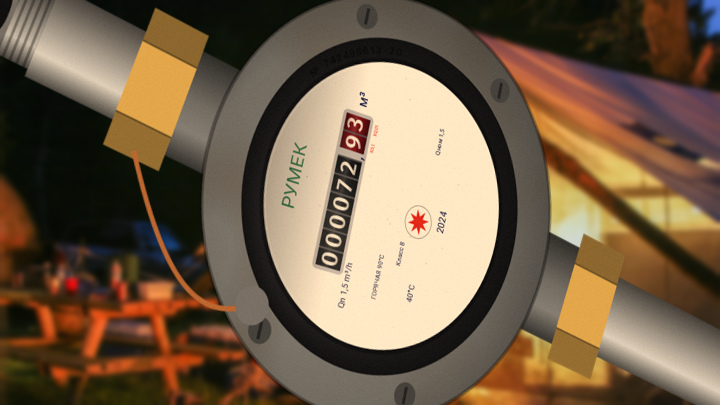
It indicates 72.93 m³
